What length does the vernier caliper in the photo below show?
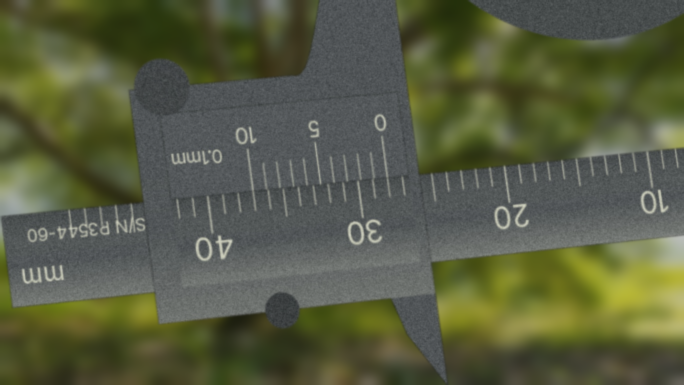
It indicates 28.0 mm
